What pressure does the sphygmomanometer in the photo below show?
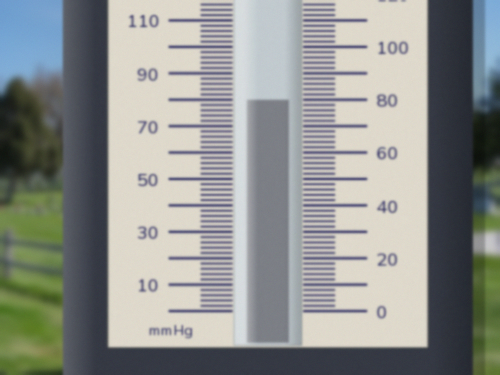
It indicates 80 mmHg
